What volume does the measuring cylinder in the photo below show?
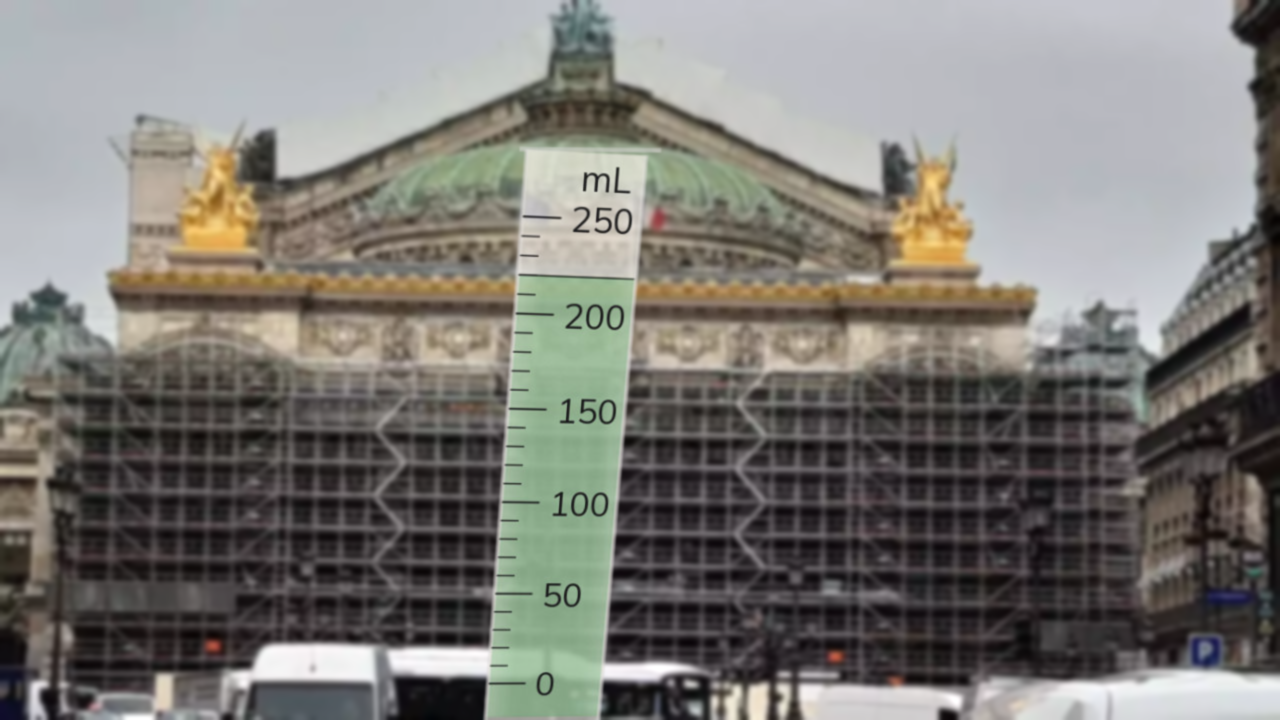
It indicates 220 mL
